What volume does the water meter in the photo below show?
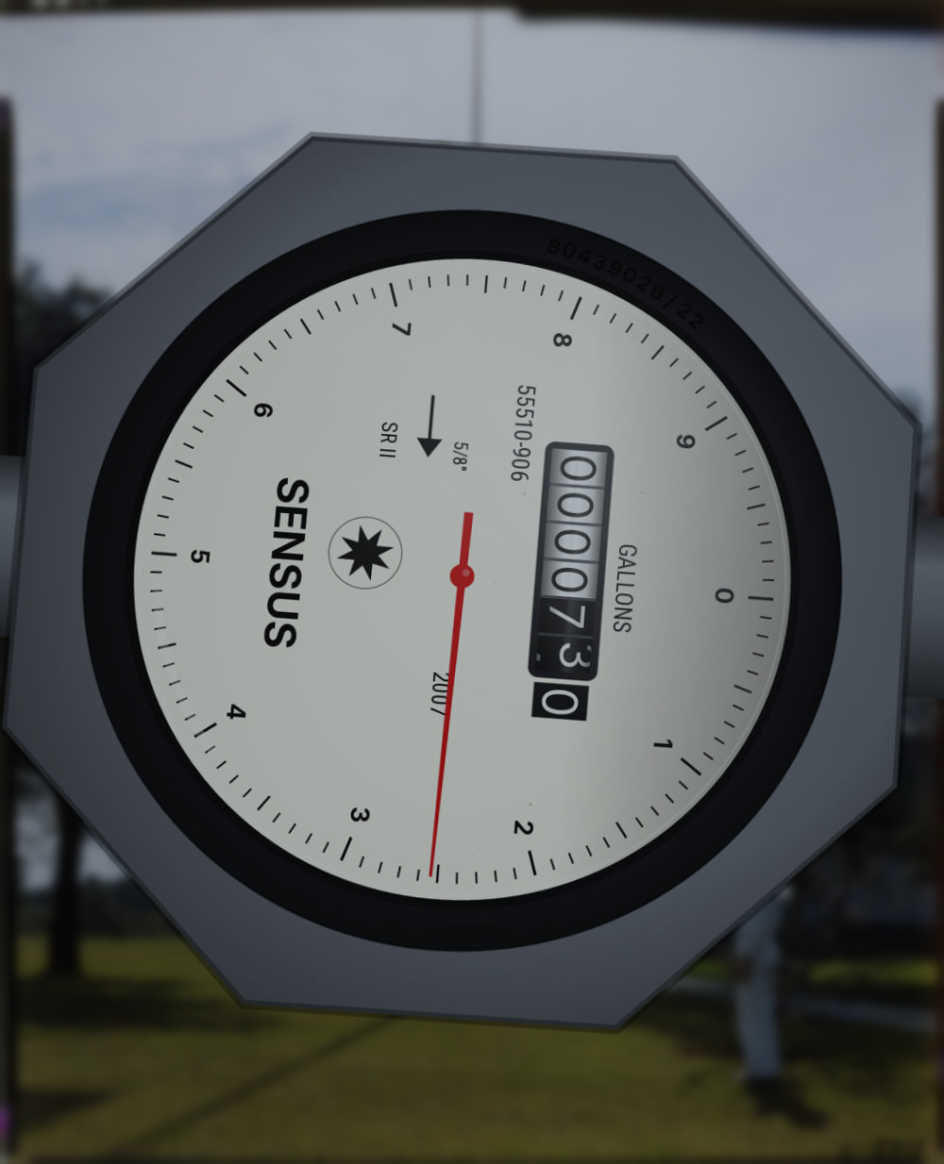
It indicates 732.5 gal
